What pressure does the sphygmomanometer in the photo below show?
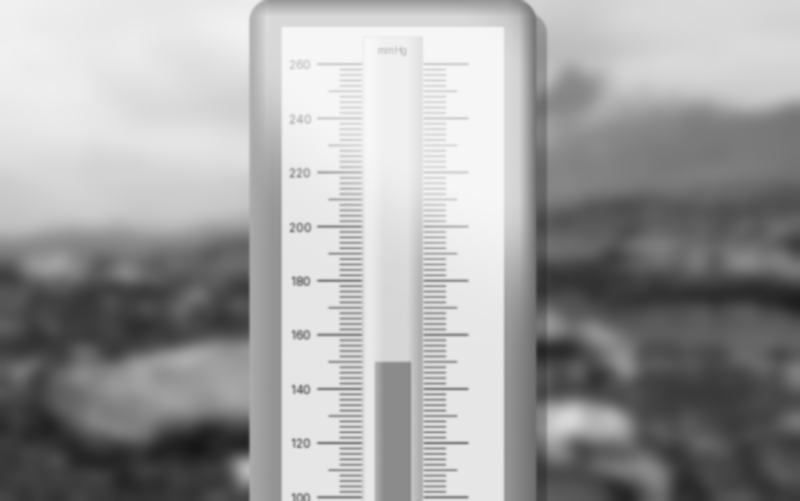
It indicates 150 mmHg
